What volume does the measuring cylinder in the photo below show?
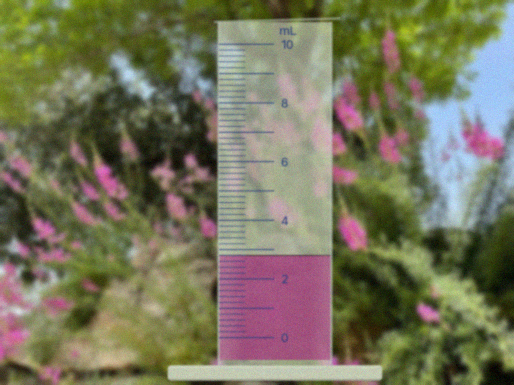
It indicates 2.8 mL
